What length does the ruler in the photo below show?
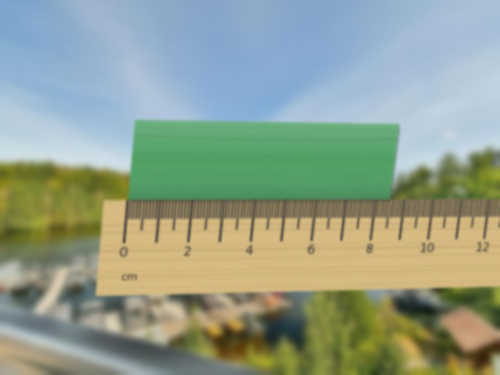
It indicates 8.5 cm
